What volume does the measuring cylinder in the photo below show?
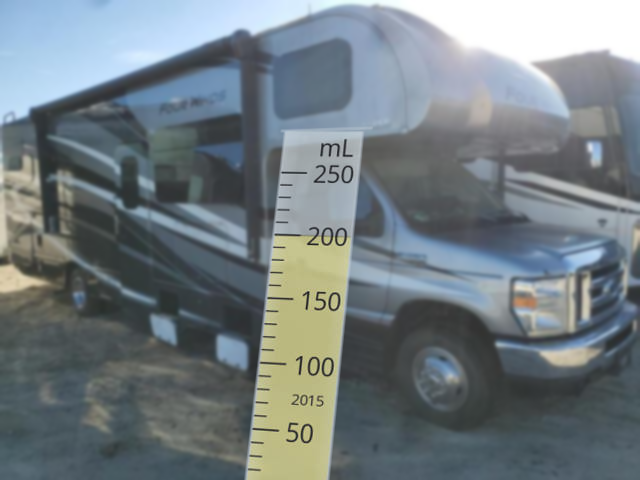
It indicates 200 mL
